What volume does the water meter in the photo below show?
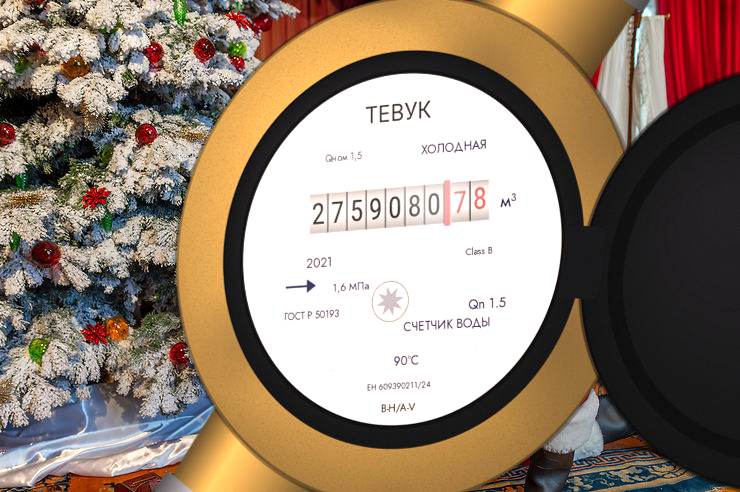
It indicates 2759080.78 m³
